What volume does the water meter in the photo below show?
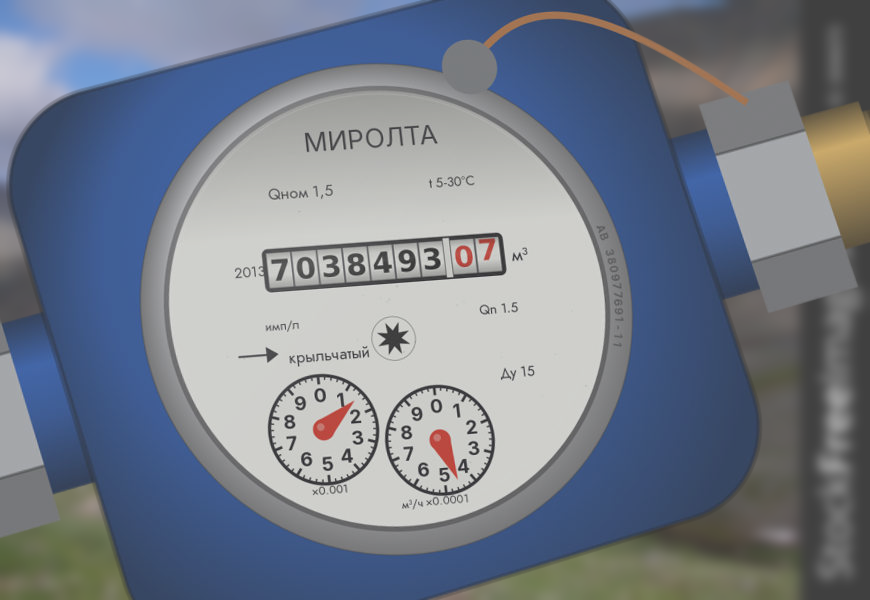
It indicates 7038493.0714 m³
